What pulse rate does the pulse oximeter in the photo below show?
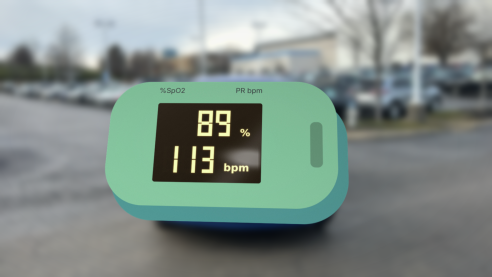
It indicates 113 bpm
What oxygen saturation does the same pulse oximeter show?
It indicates 89 %
